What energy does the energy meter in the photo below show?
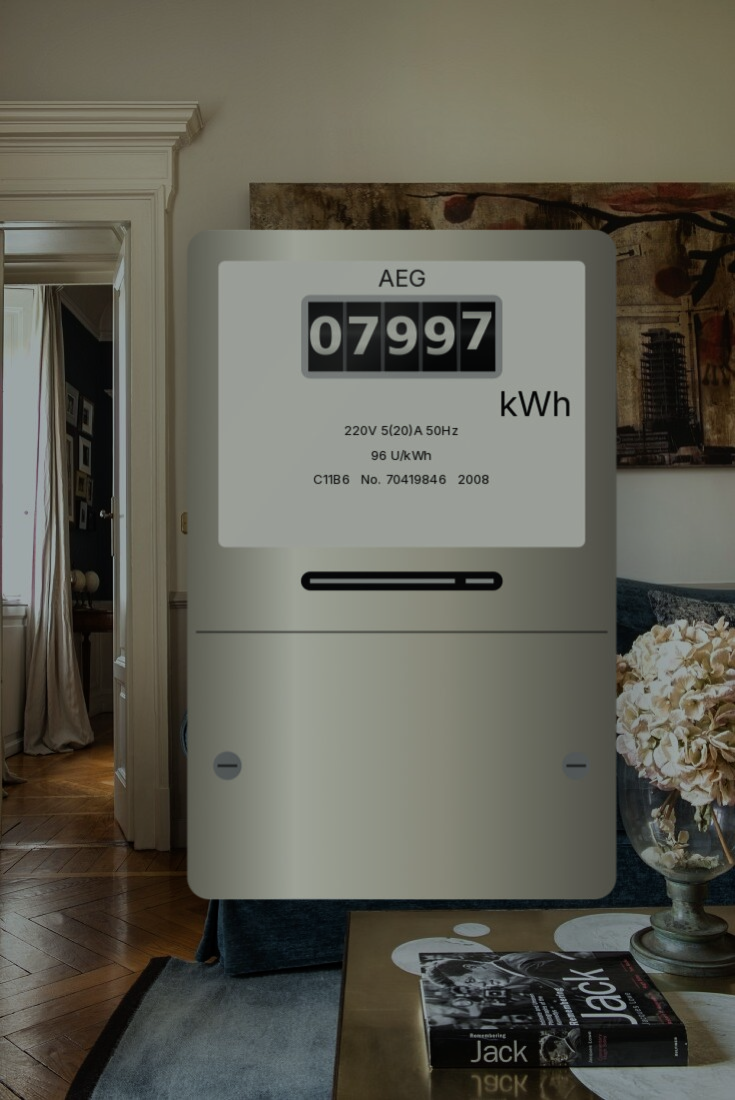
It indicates 7997 kWh
